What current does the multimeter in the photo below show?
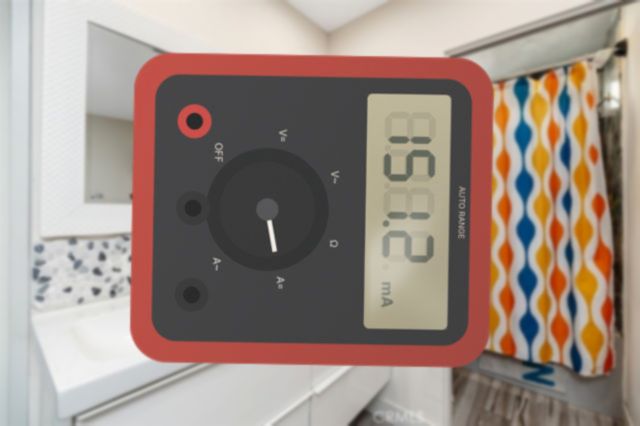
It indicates 151.2 mA
